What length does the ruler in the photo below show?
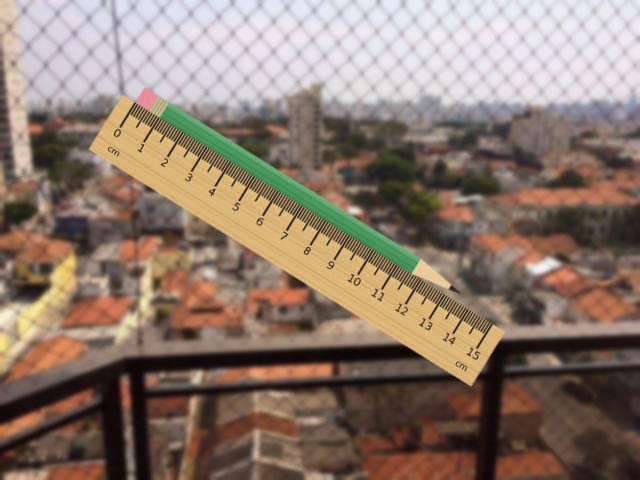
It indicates 13.5 cm
